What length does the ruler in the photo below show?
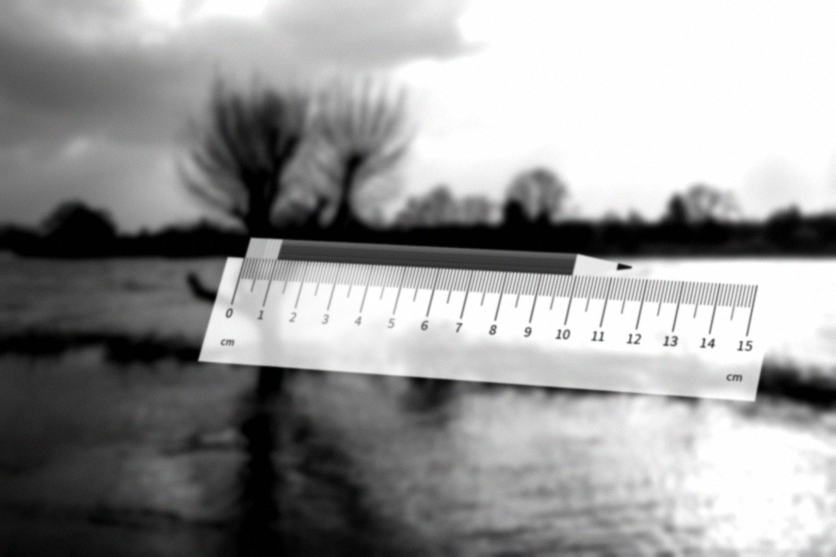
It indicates 11.5 cm
